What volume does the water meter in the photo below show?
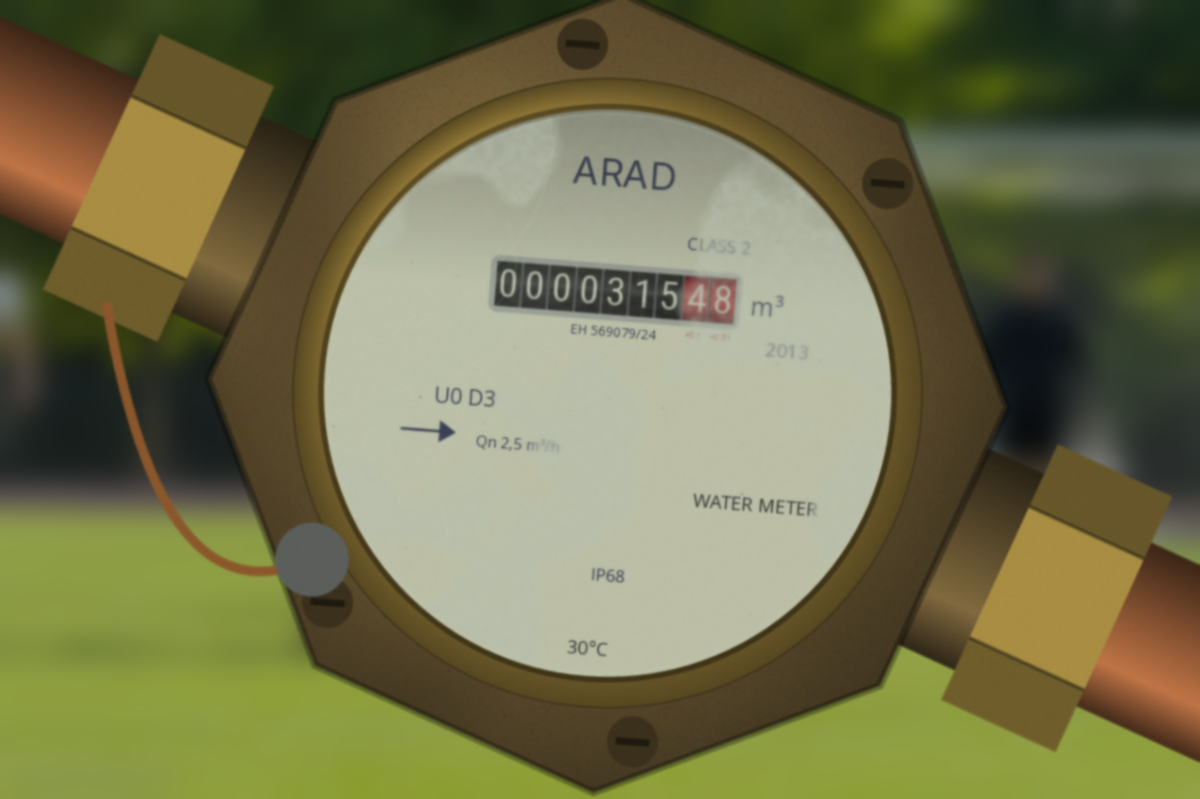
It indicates 315.48 m³
